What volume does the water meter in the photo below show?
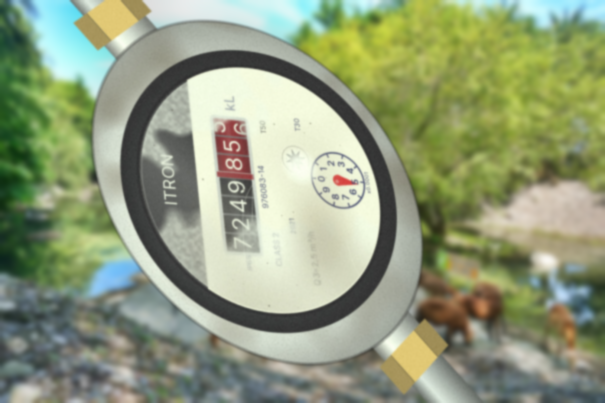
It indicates 7249.8555 kL
